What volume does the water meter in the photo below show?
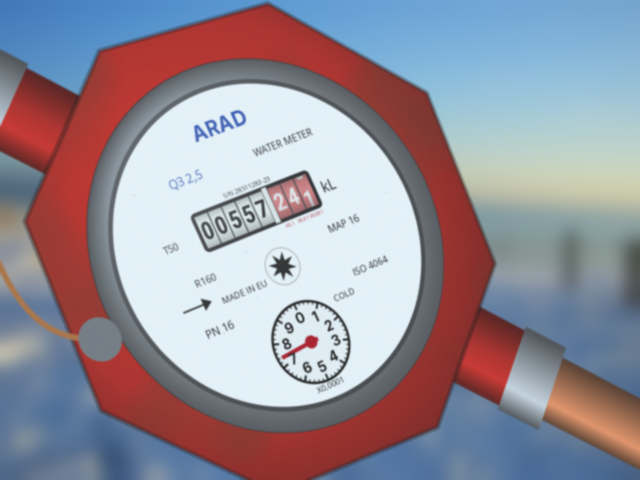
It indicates 557.2407 kL
